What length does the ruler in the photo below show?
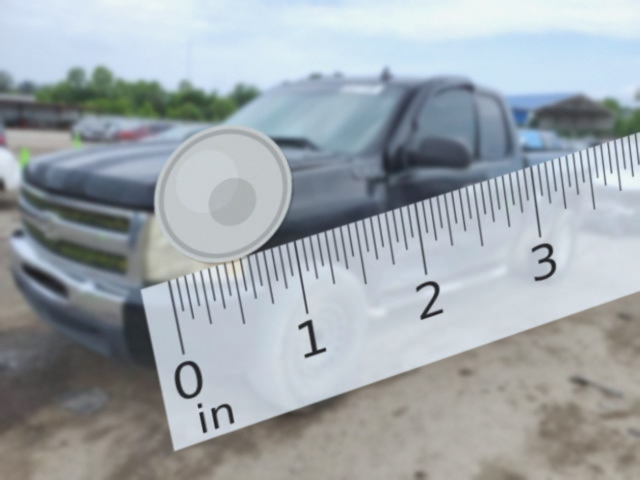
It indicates 1.0625 in
